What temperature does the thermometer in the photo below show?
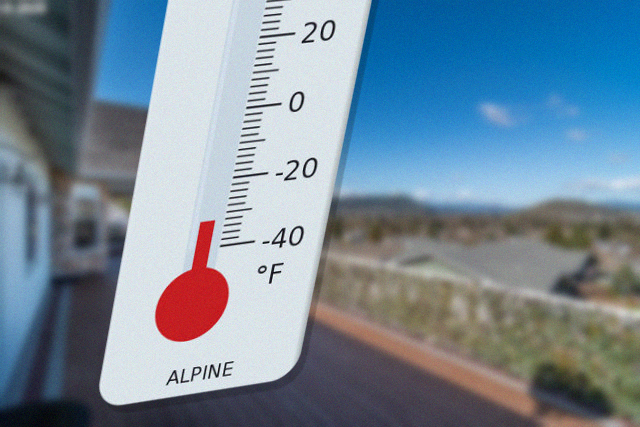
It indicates -32 °F
